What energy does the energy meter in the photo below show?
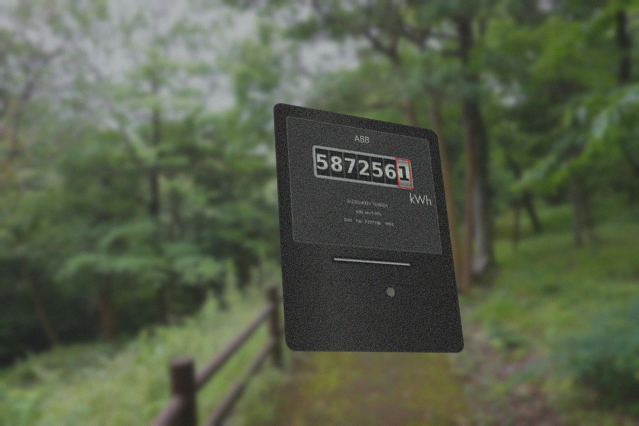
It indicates 587256.1 kWh
